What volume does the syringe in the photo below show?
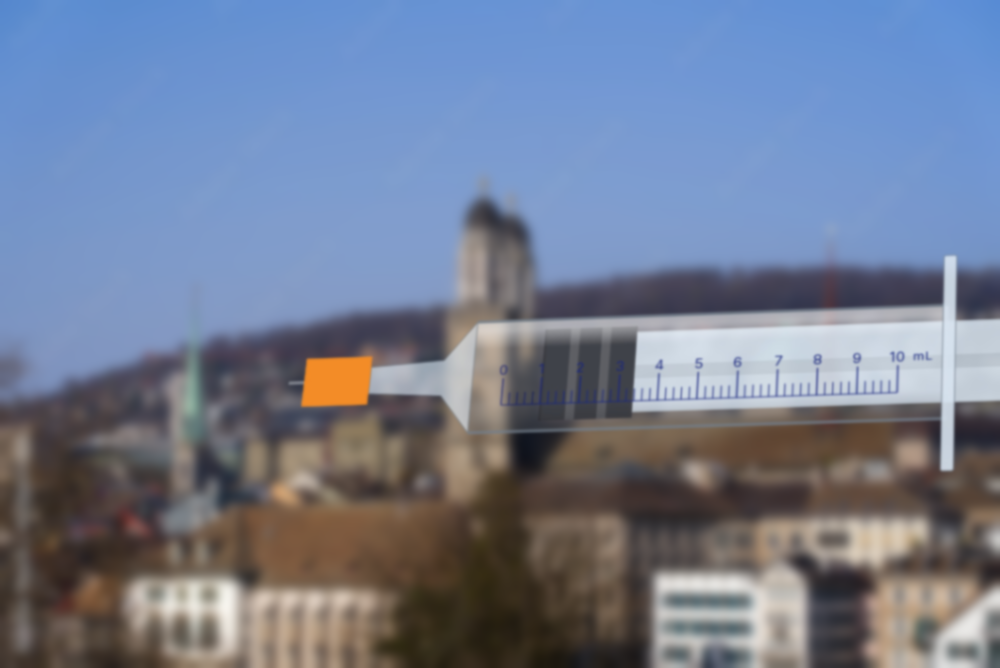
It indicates 1 mL
